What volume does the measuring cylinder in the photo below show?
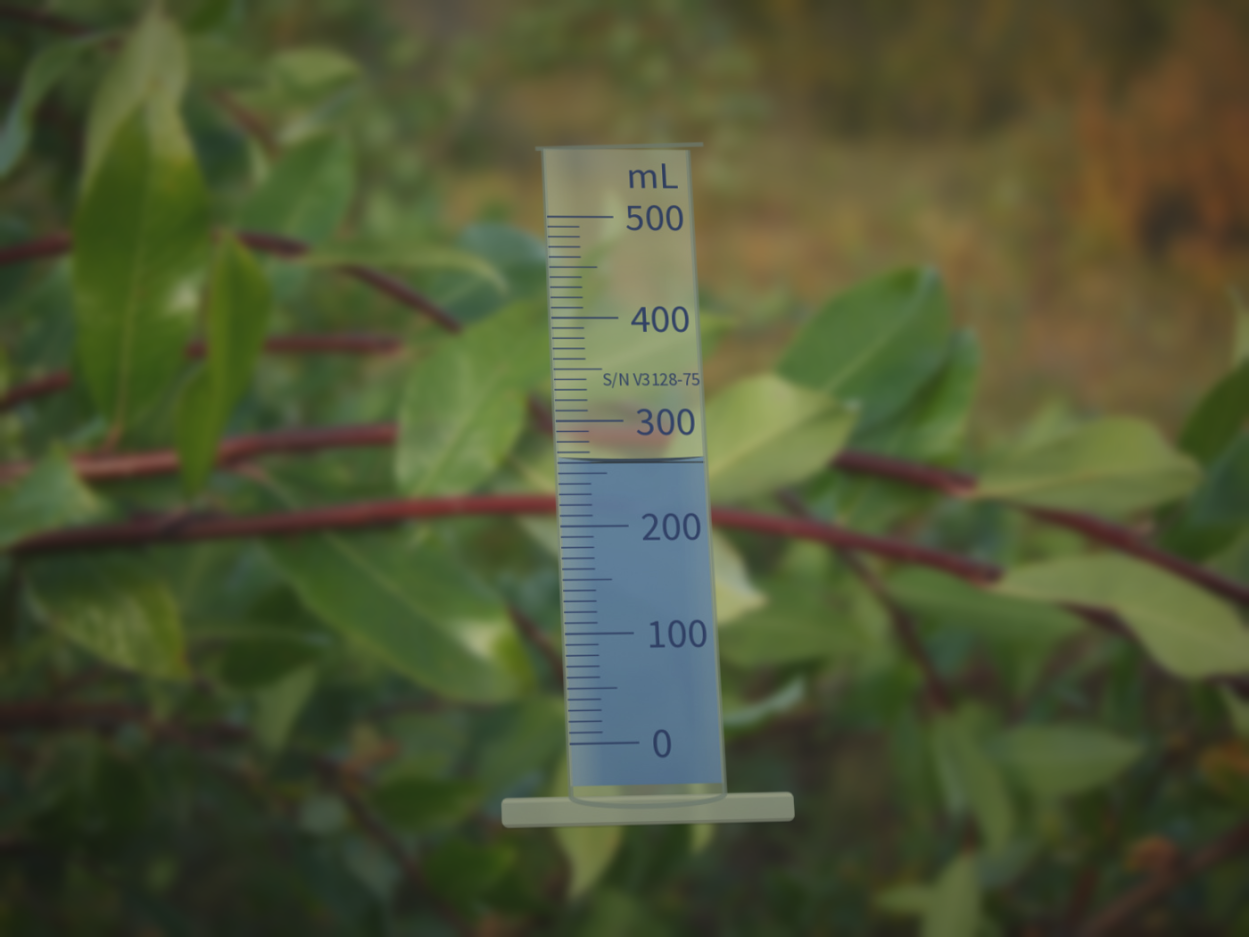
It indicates 260 mL
